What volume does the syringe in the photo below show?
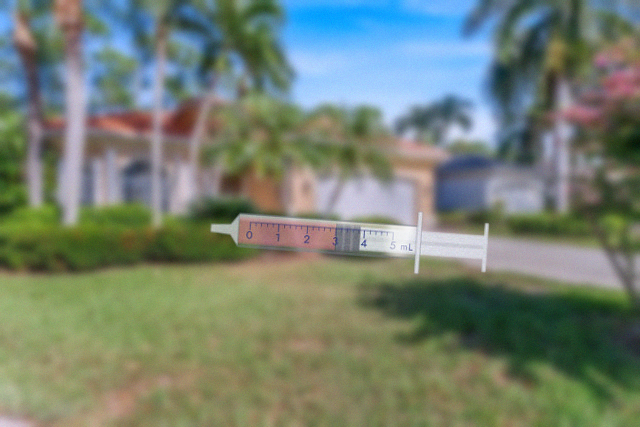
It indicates 3 mL
